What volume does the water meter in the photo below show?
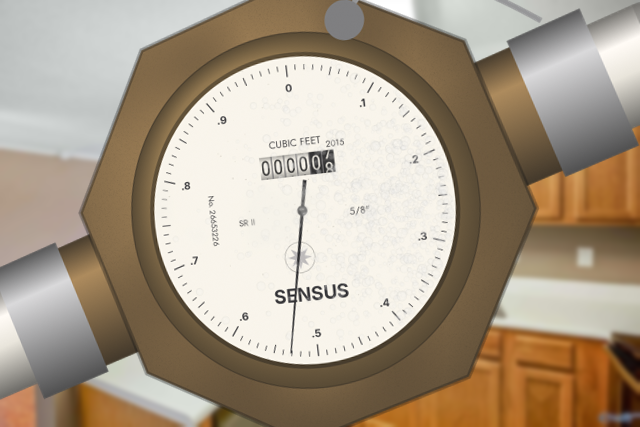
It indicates 7.53 ft³
